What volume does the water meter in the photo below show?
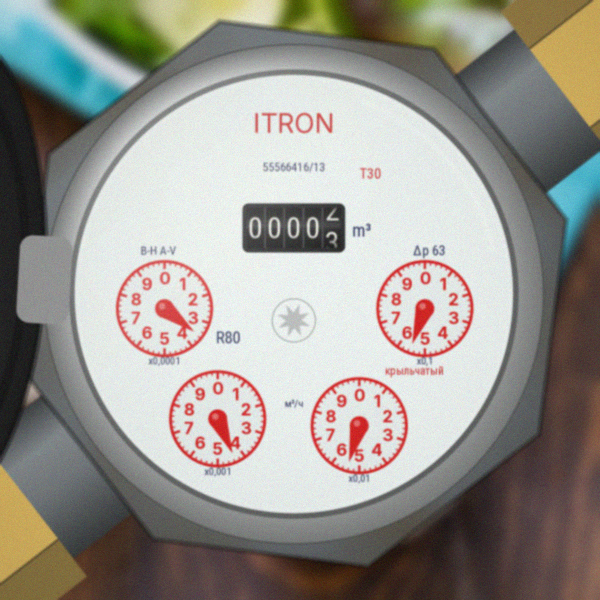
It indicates 2.5543 m³
